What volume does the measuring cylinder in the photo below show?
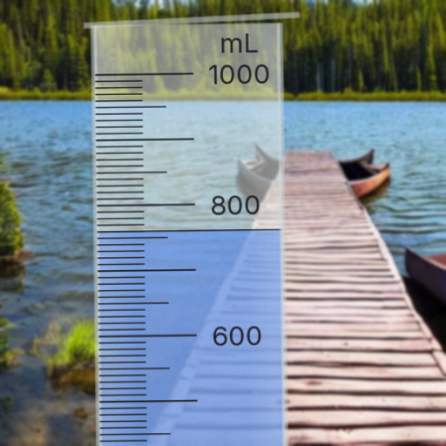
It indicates 760 mL
